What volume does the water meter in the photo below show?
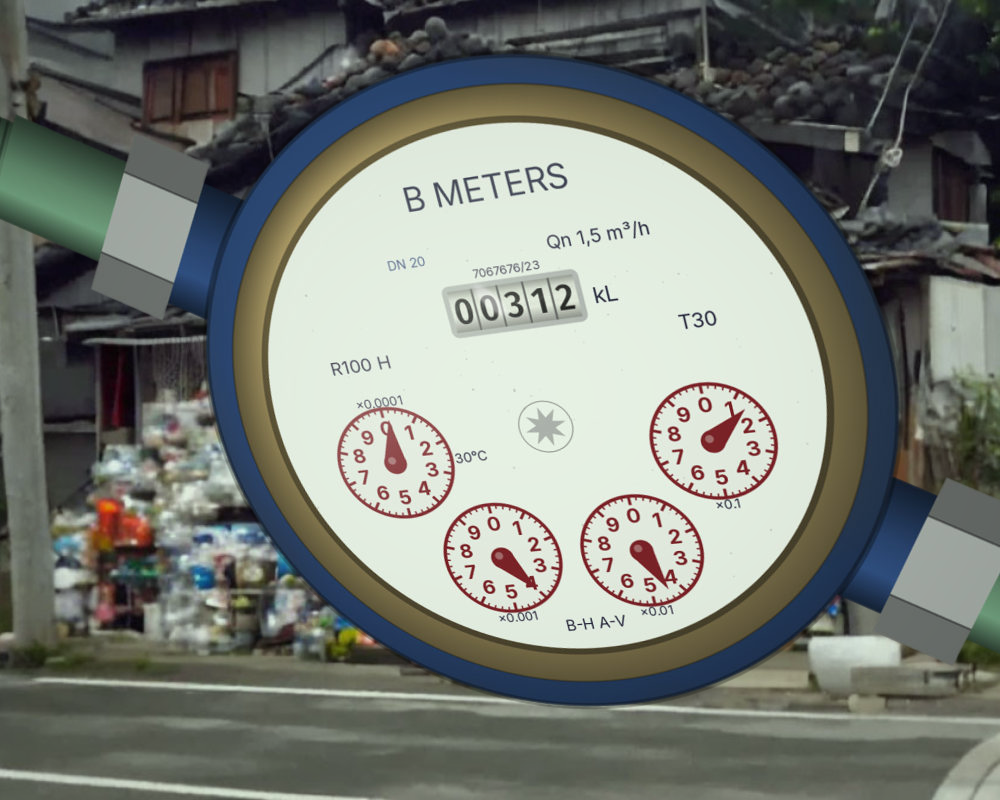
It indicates 312.1440 kL
